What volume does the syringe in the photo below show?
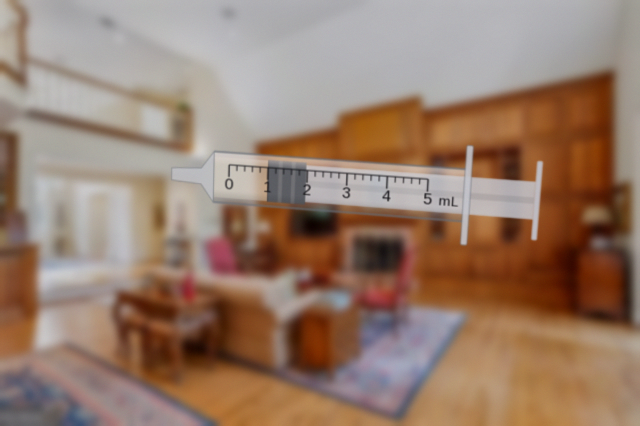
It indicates 1 mL
